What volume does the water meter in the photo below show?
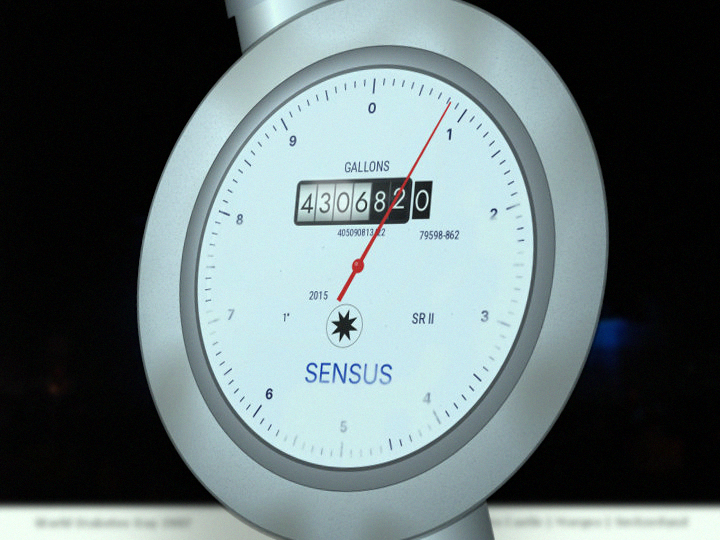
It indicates 4306820.8 gal
